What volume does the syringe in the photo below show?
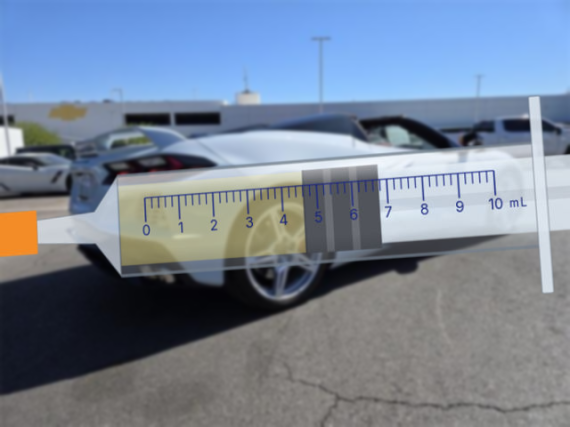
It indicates 4.6 mL
